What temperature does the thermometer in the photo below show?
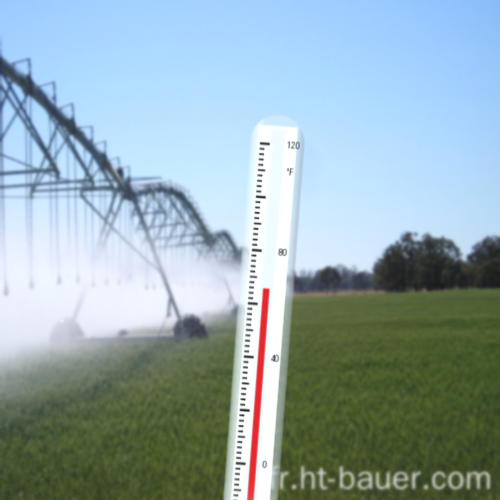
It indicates 66 °F
